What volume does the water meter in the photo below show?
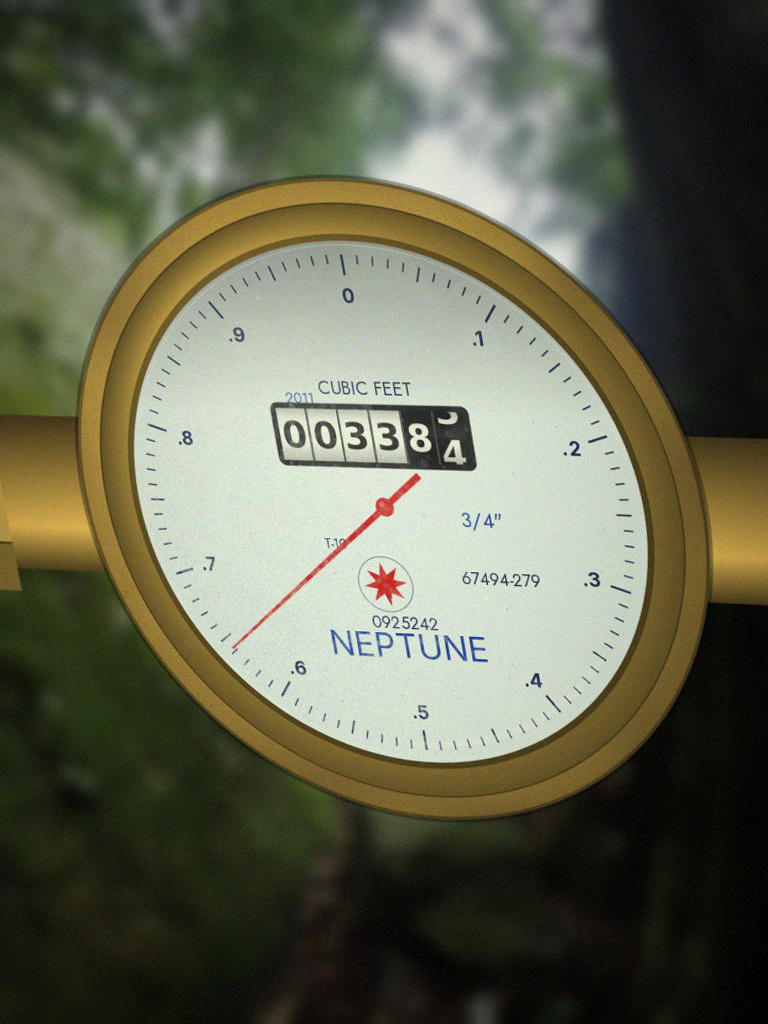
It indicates 3383.64 ft³
